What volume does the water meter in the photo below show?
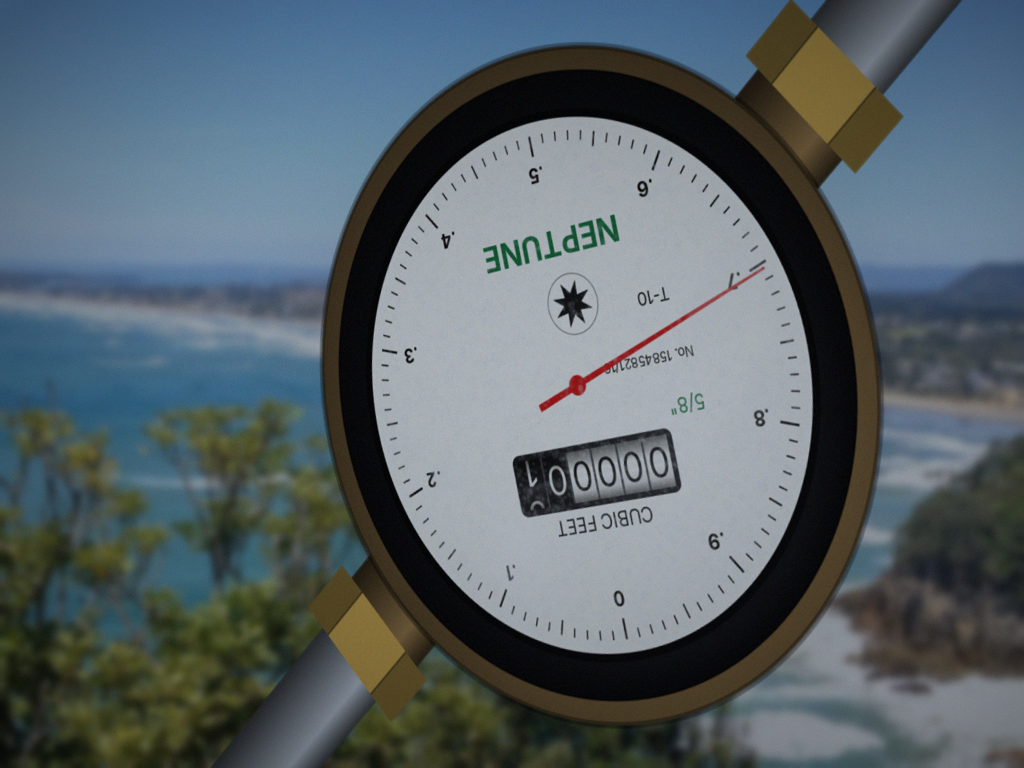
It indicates 0.70 ft³
